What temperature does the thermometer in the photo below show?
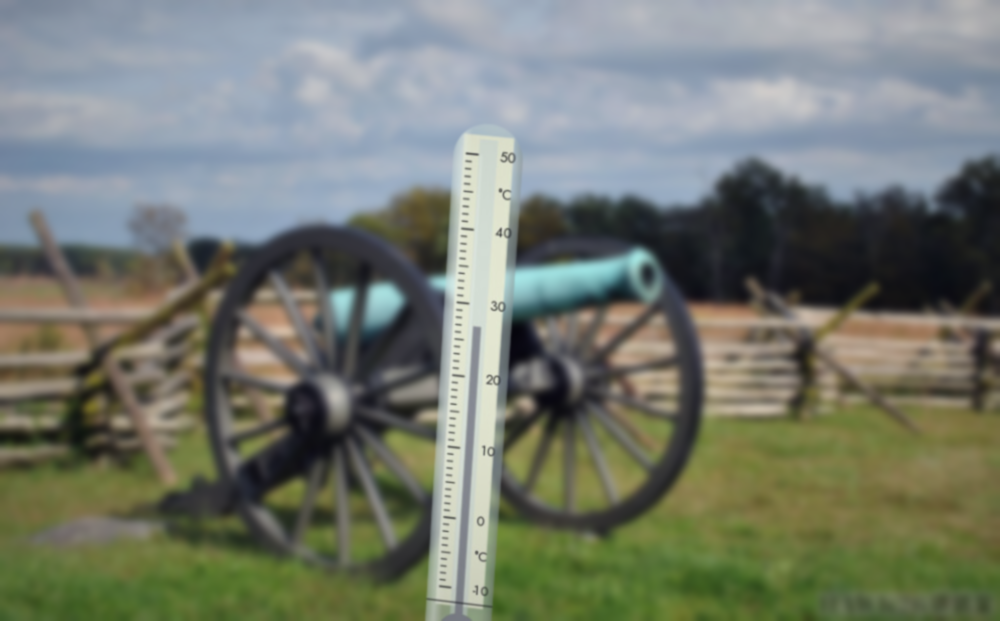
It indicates 27 °C
